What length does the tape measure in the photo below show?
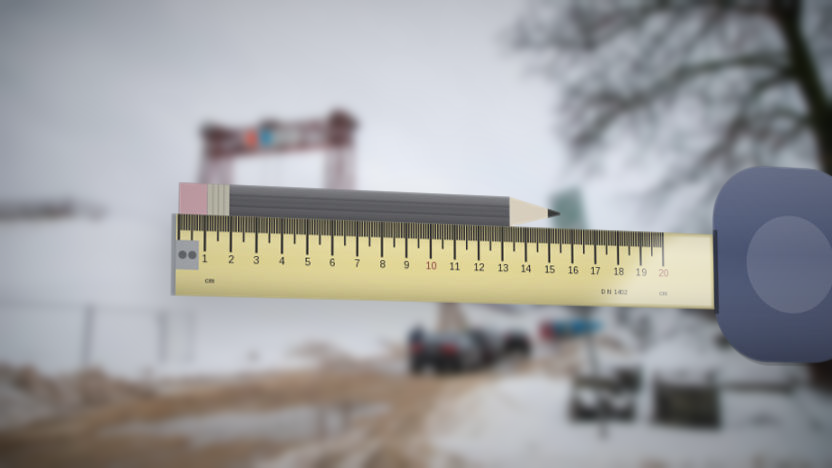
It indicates 15.5 cm
